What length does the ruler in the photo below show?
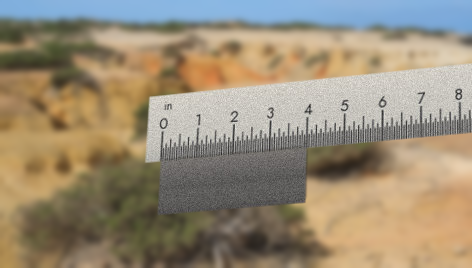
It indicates 4 in
